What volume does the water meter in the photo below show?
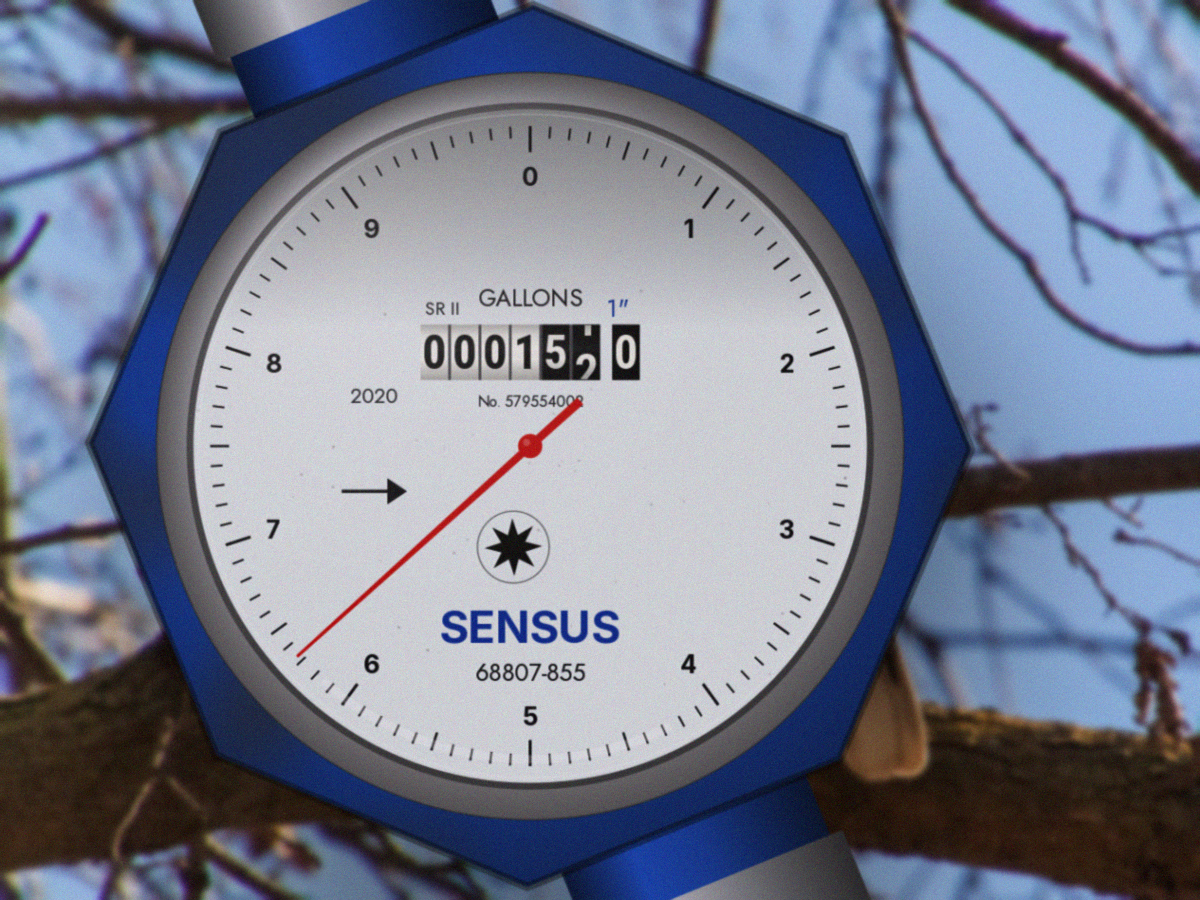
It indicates 1516.3 gal
